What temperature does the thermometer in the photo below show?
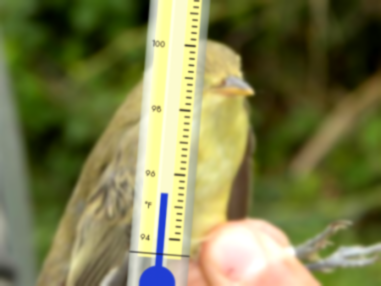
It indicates 95.4 °F
